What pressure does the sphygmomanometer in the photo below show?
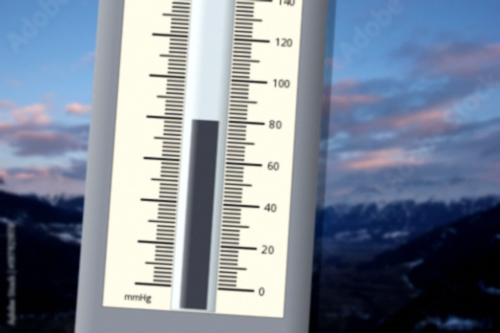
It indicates 80 mmHg
